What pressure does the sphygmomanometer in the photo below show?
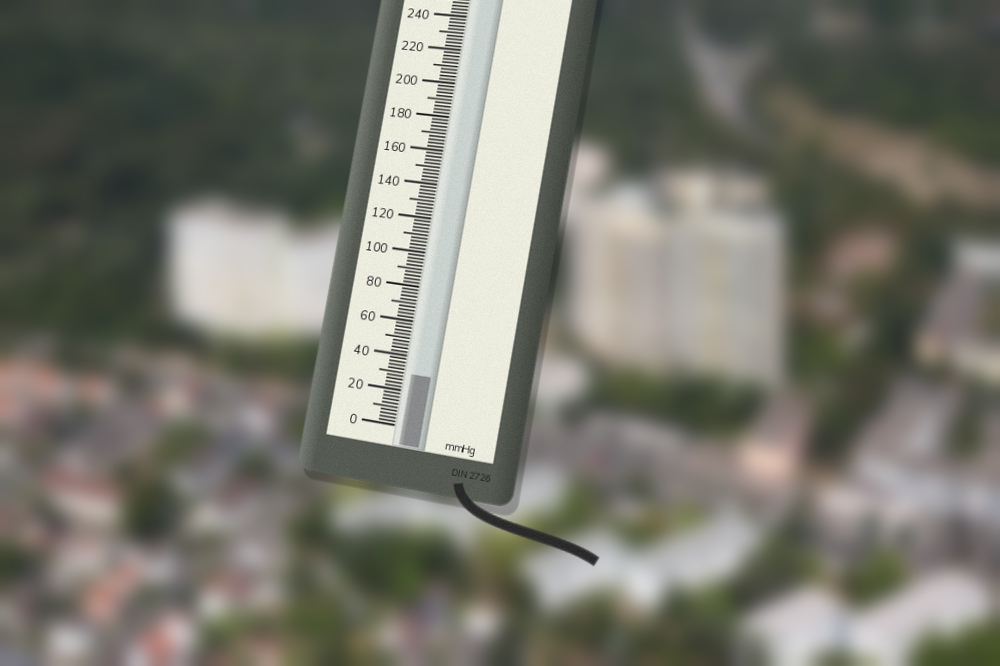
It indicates 30 mmHg
